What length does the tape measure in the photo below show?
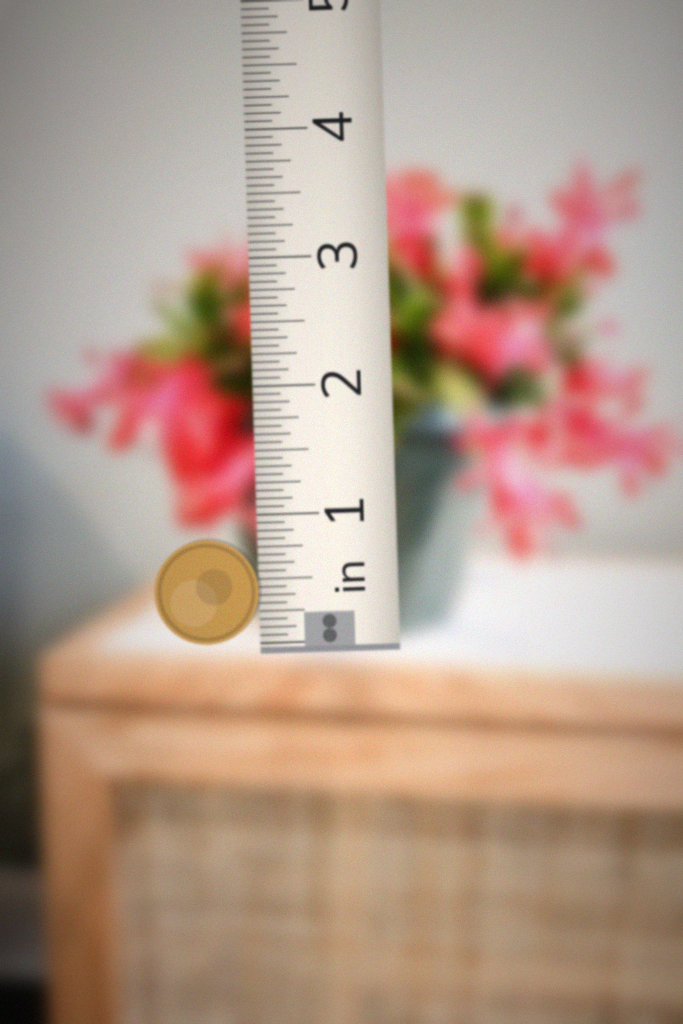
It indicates 0.8125 in
